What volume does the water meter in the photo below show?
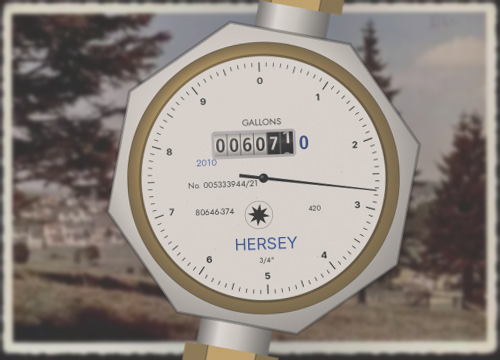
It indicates 60712.7 gal
